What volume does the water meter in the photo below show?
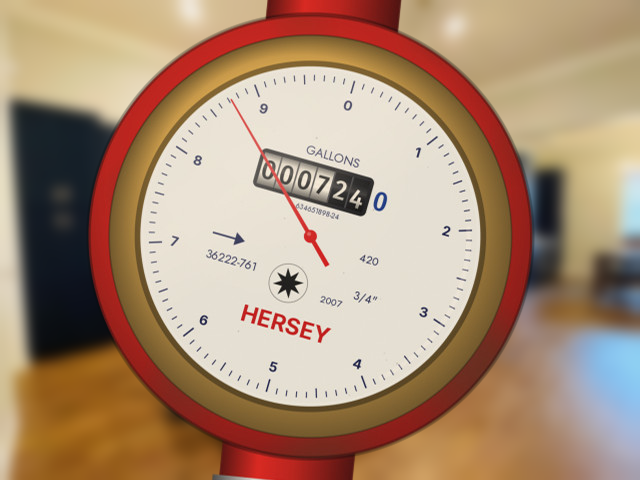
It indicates 7238.7 gal
